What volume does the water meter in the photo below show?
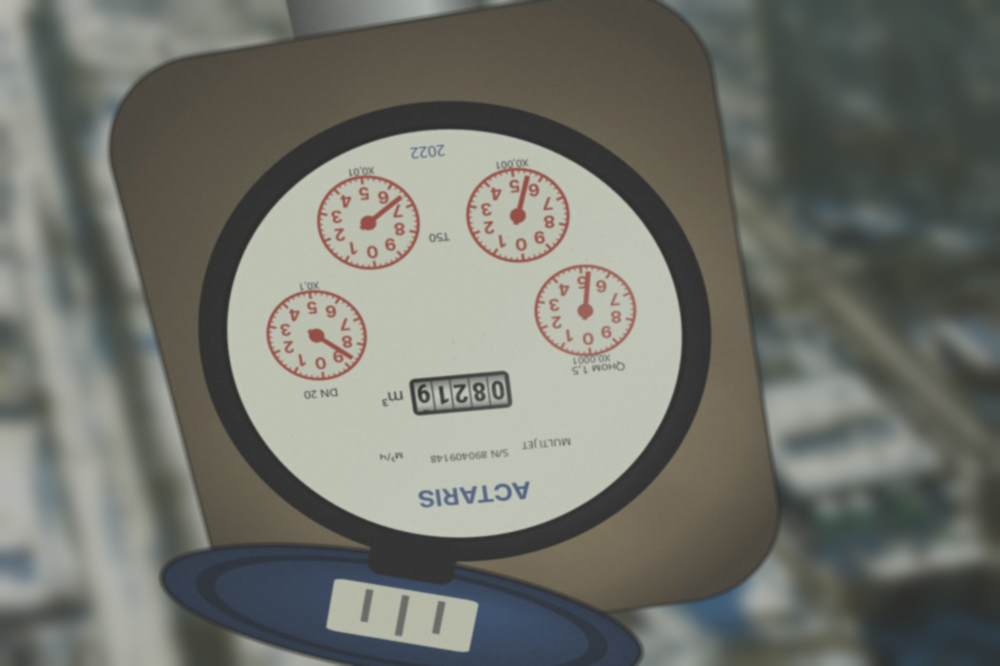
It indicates 8218.8655 m³
